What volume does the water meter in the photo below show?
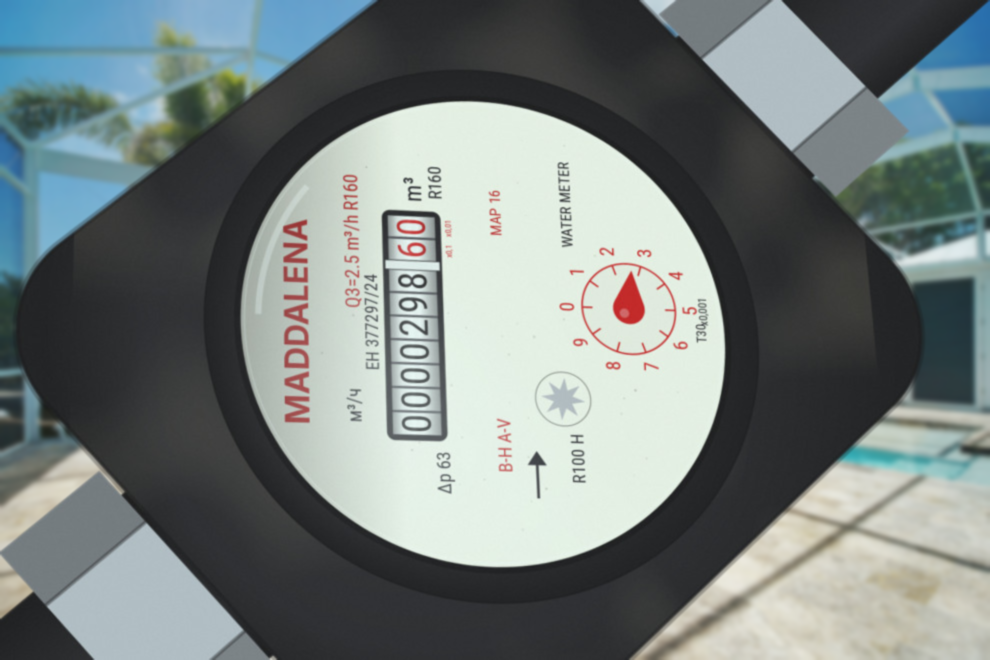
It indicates 298.602 m³
